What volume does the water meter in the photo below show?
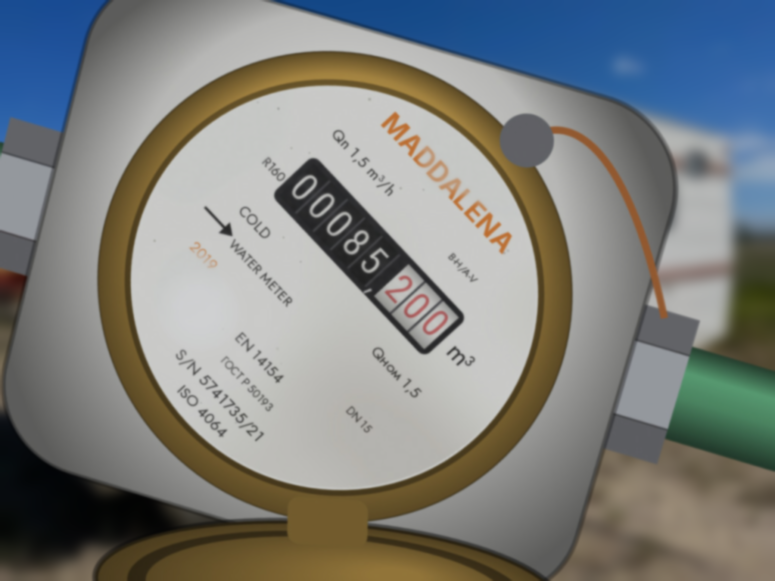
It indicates 85.200 m³
